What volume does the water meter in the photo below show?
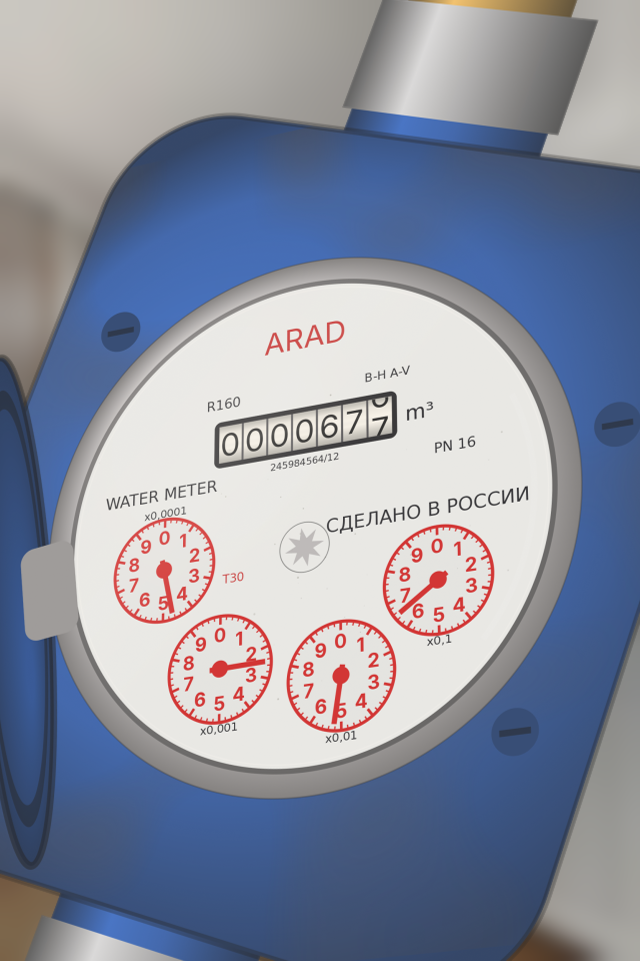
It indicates 676.6524 m³
